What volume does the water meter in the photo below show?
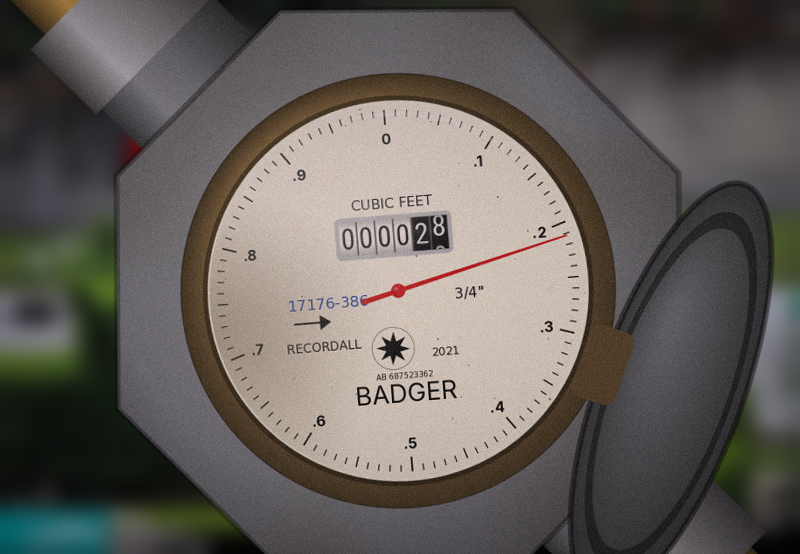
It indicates 28.21 ft³
